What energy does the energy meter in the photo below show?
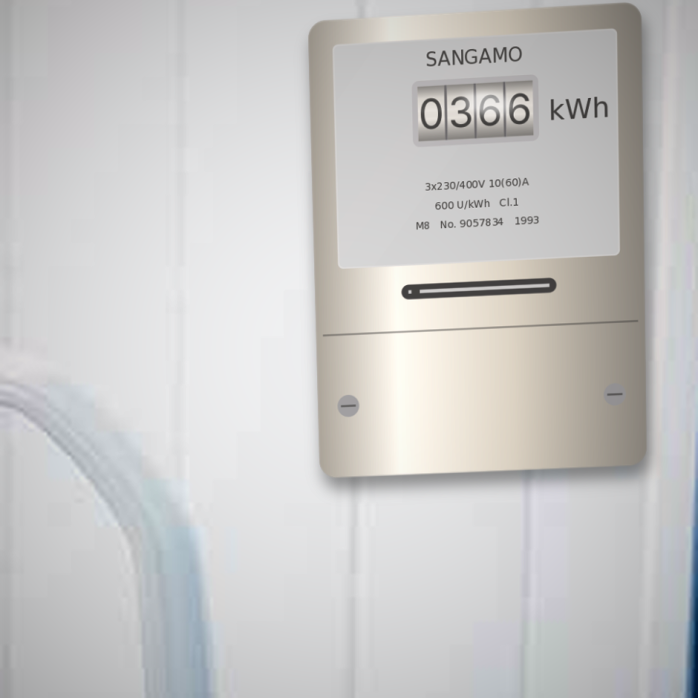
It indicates 366 kWh
